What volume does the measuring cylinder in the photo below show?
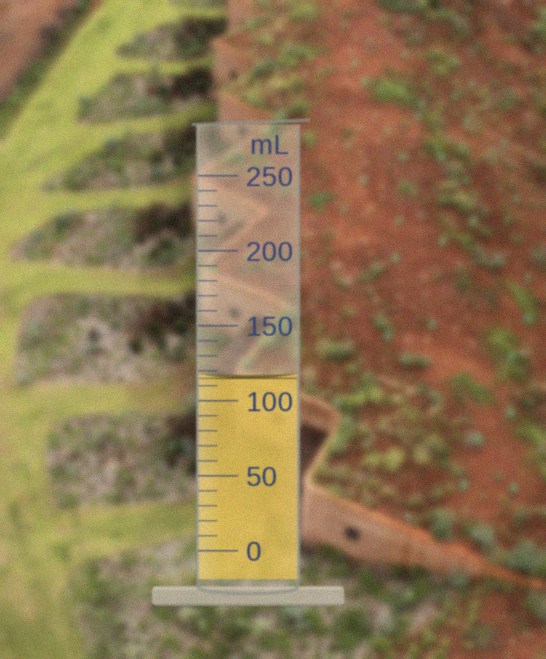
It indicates 115 mL
